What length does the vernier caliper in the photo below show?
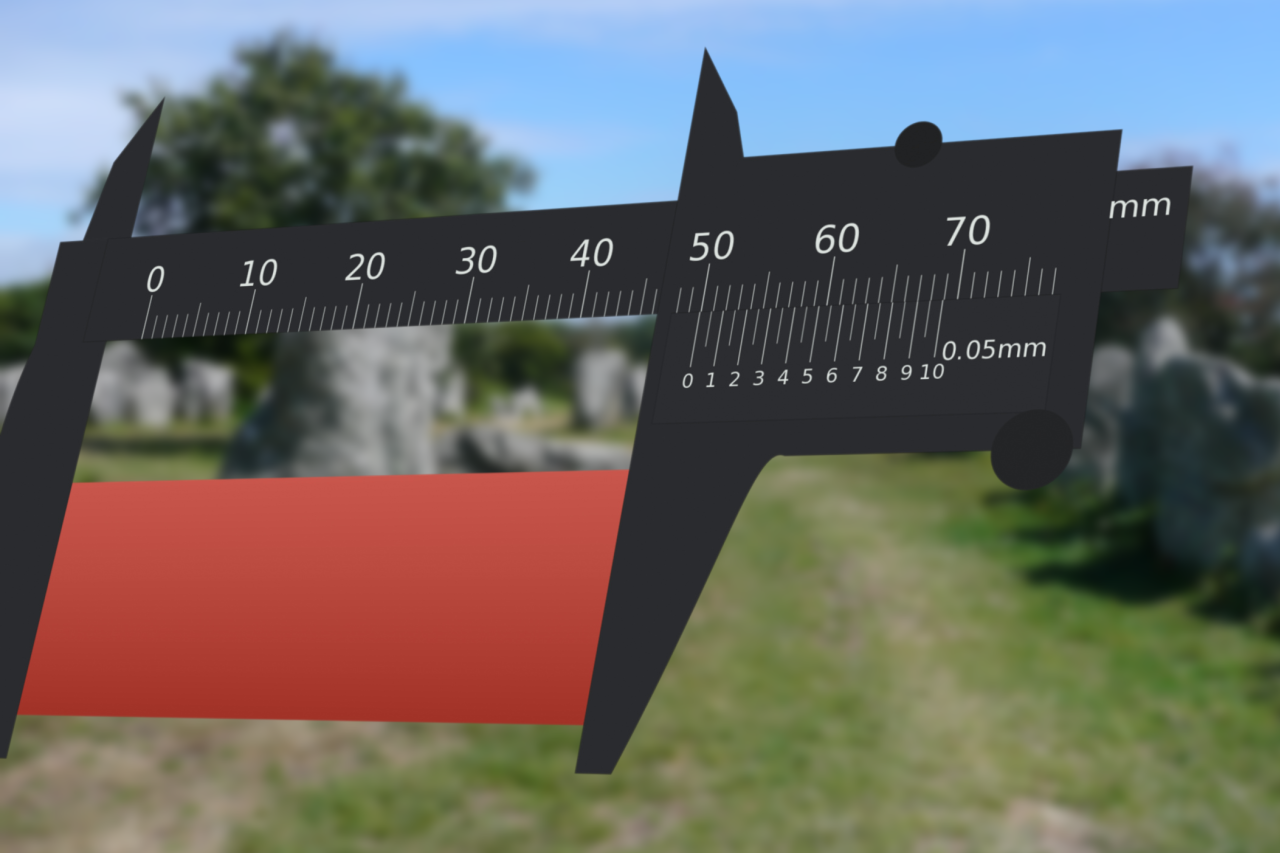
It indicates 49.9 mm
